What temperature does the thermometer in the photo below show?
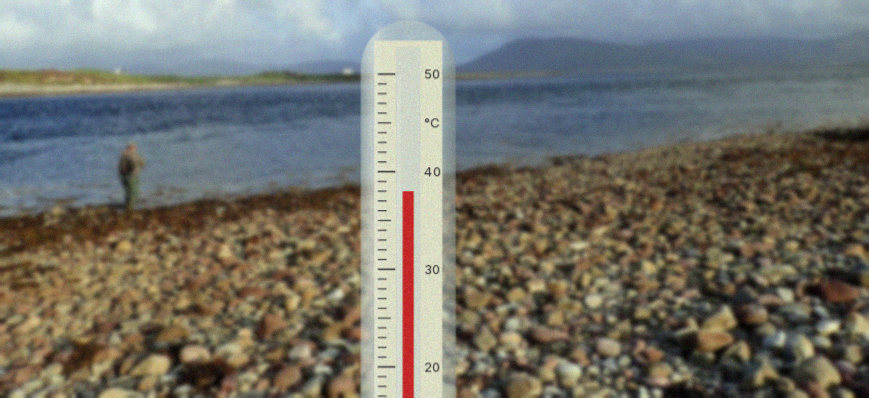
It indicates 38 °C
